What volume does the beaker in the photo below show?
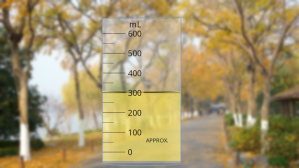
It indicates 300 mL
